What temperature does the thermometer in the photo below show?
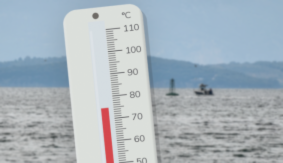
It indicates 75 °C
